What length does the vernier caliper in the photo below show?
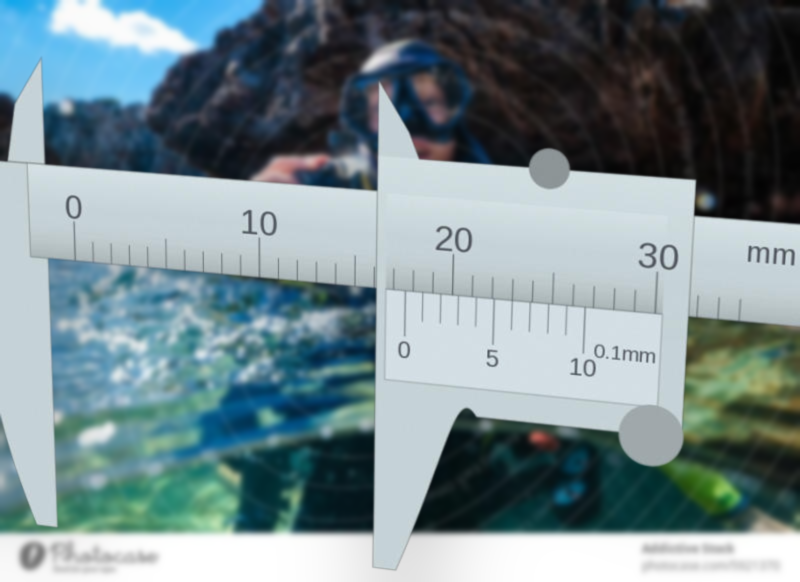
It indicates 17.6 mm
